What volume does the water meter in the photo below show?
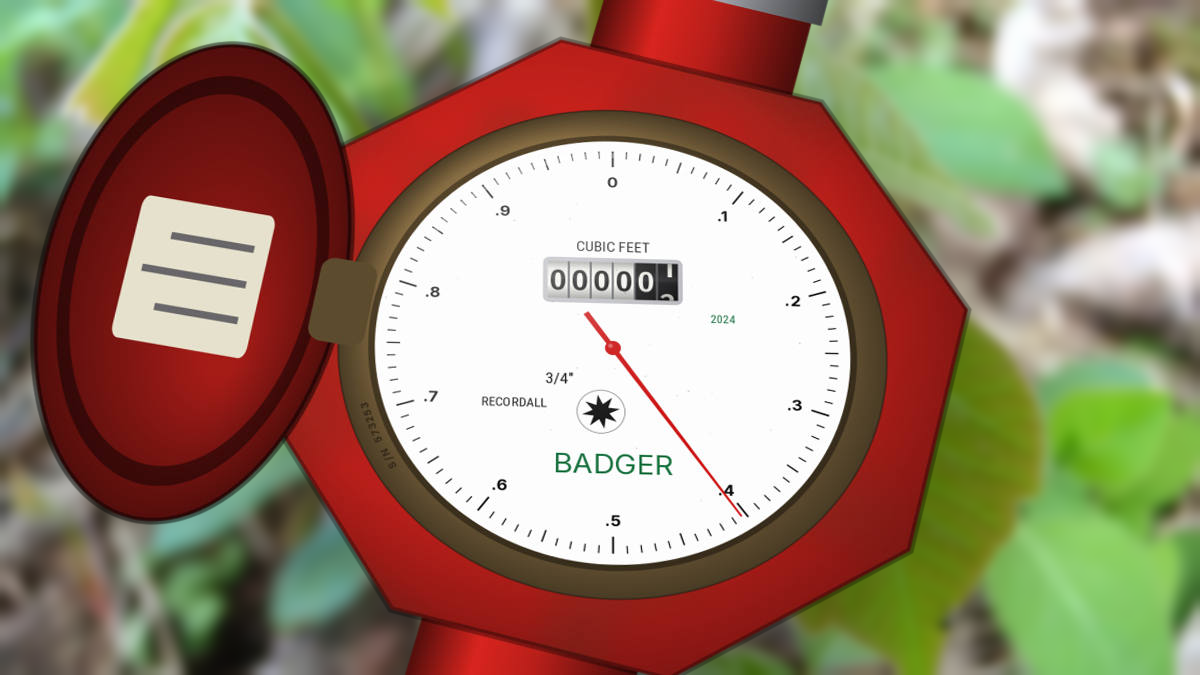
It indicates 1.40 ft³
